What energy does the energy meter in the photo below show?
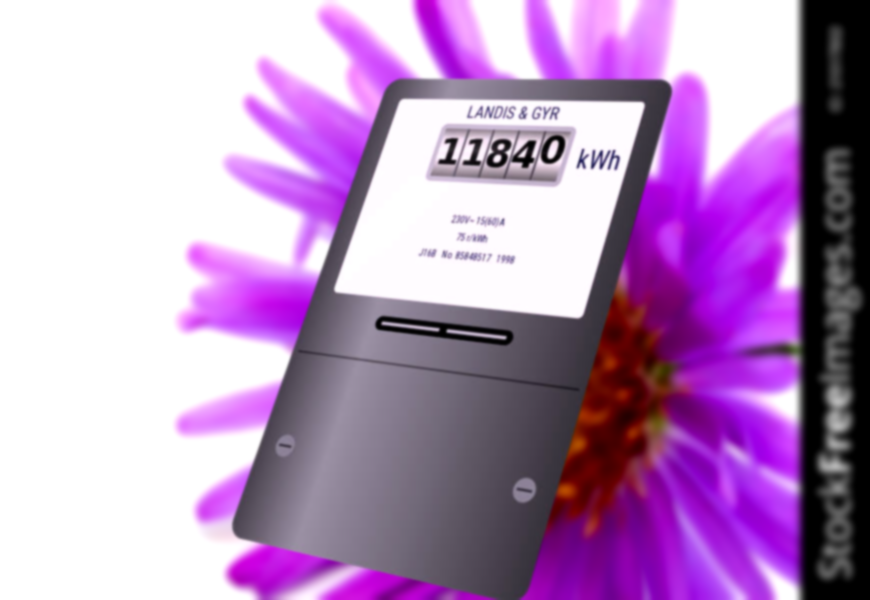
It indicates 11840 kWh
